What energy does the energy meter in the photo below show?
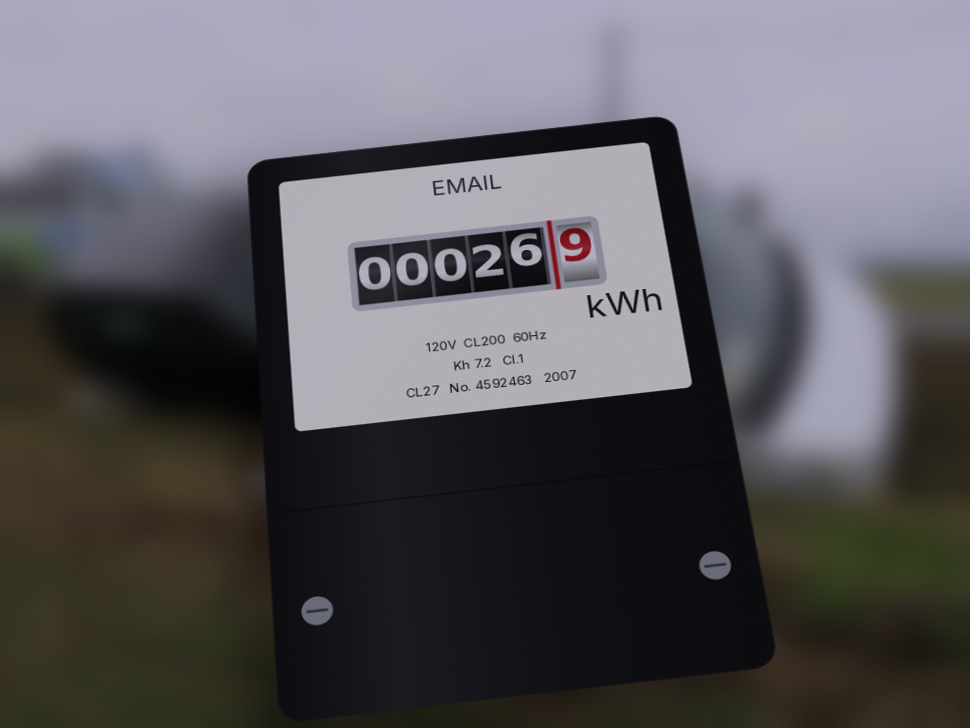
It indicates 26.9 kWh
